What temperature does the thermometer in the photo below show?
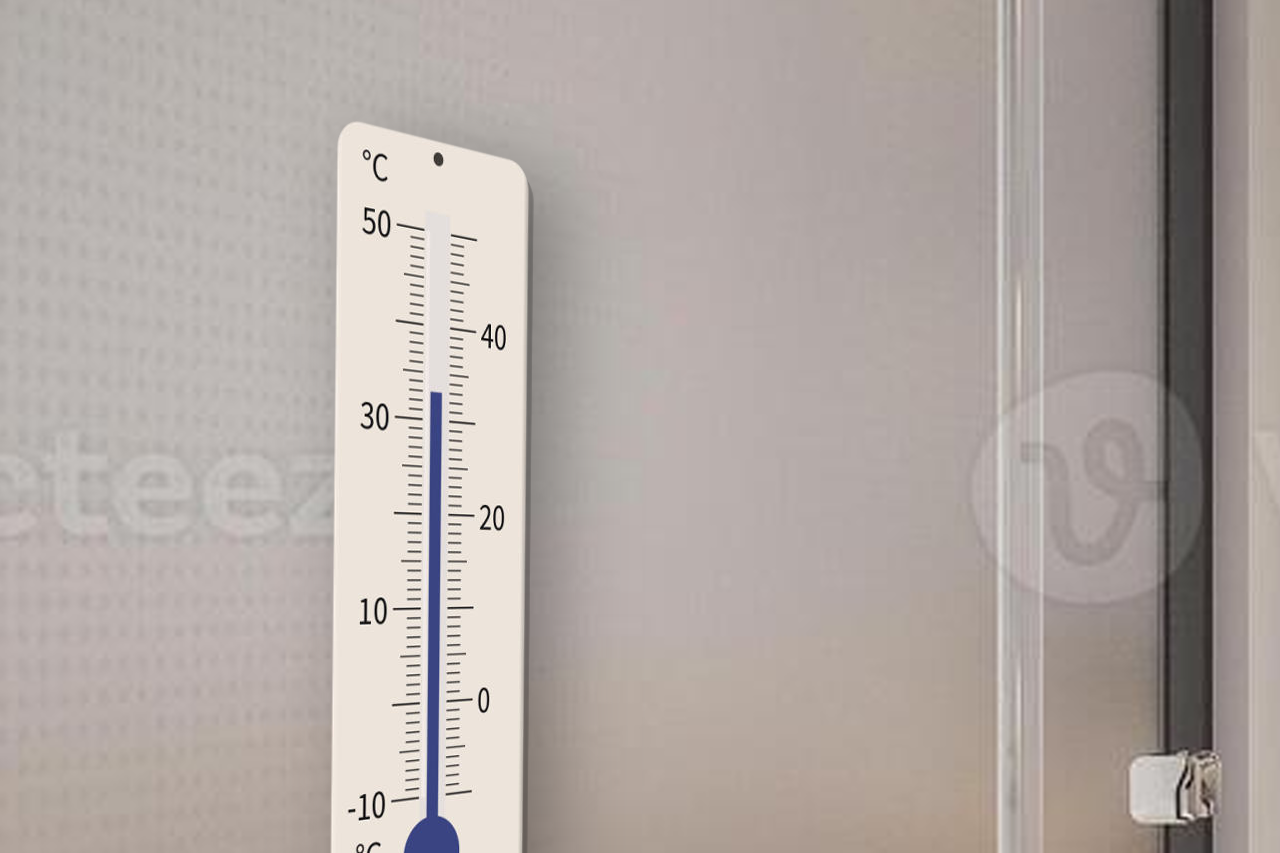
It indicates 33 °C
